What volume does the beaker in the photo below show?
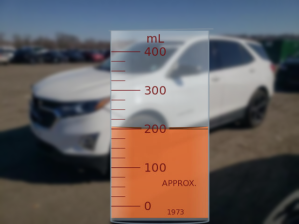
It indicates 200 mL
